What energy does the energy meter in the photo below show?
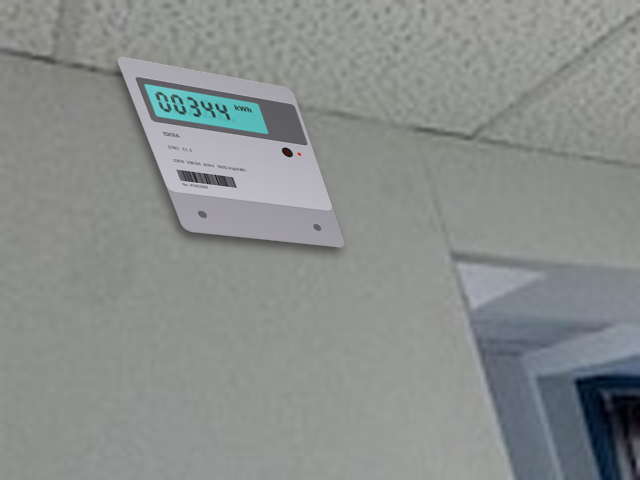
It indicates 344 kWh
